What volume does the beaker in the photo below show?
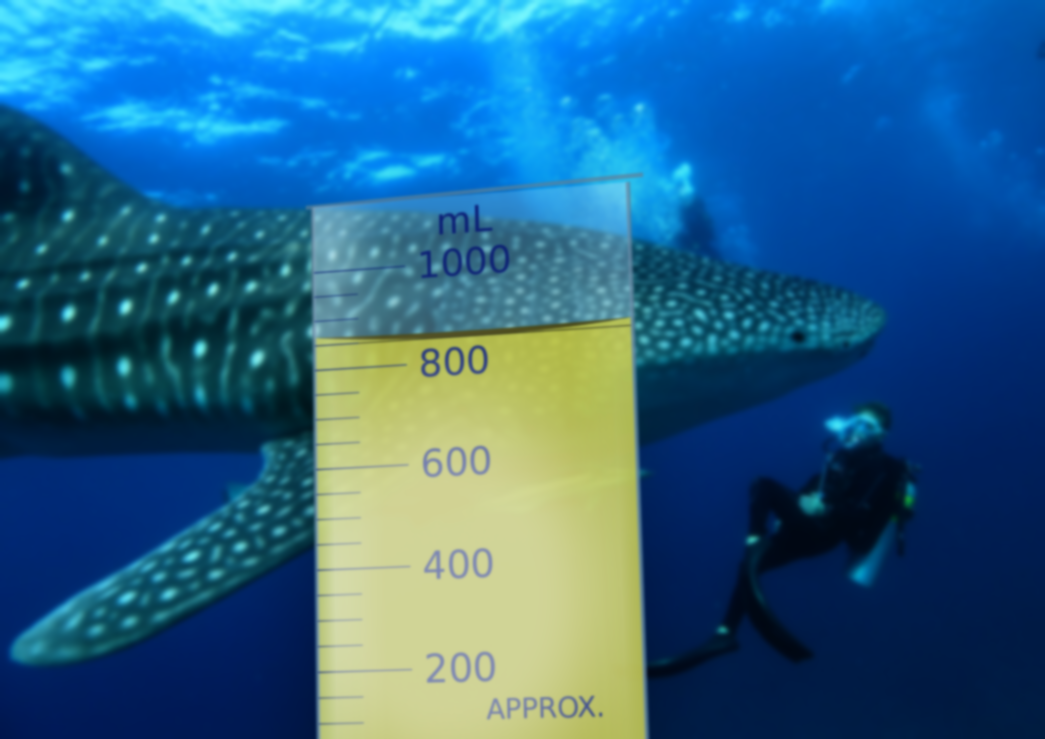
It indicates 850 mL
